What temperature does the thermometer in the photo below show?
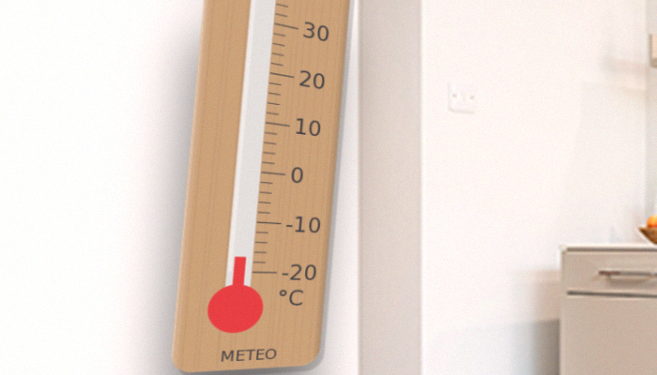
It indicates -17 °C
